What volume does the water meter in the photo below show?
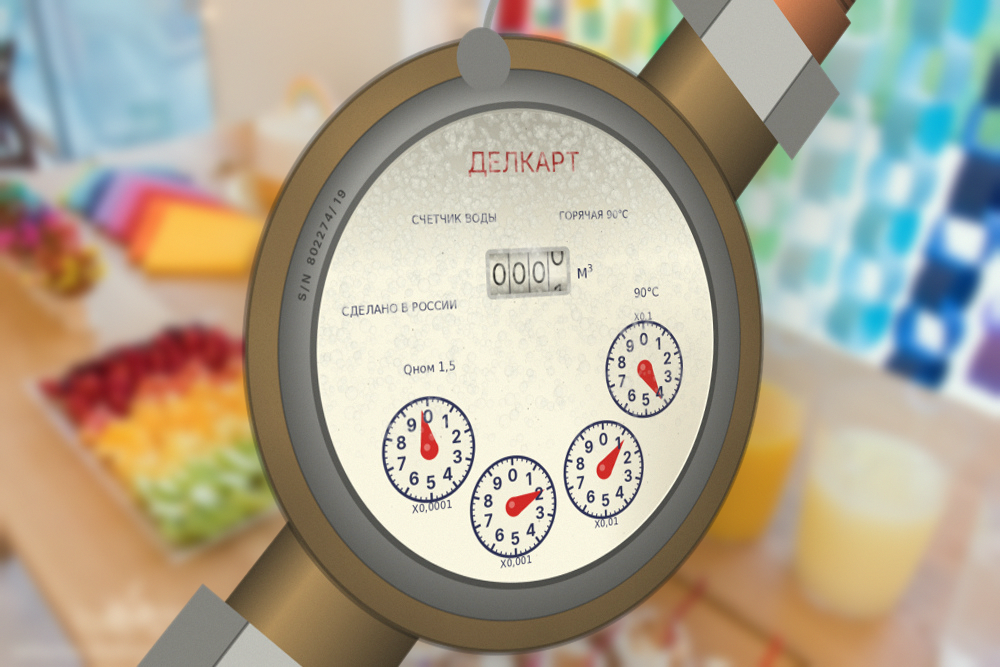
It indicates 0.4119 m³
